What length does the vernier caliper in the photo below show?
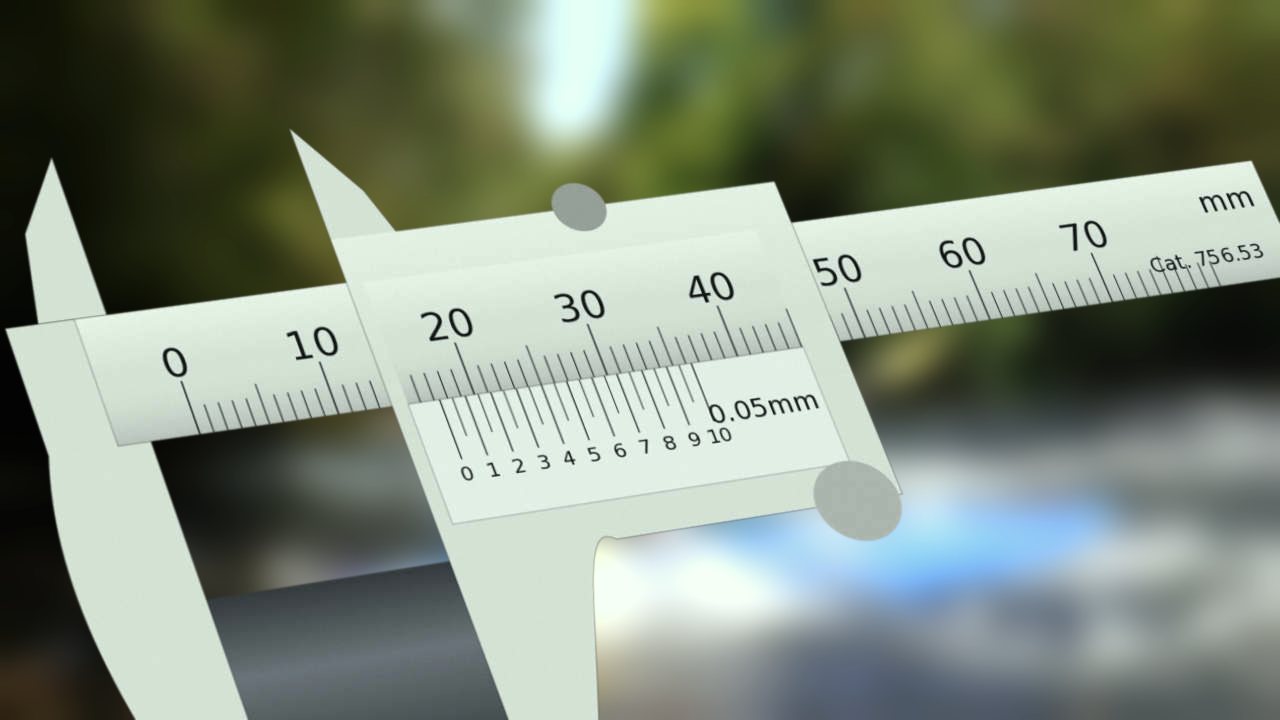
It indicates 17.4 mm
